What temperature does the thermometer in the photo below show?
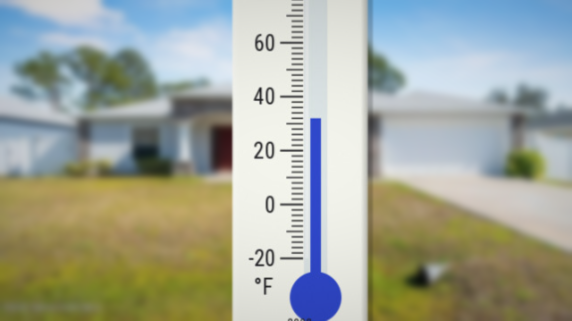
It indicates 32 °F
